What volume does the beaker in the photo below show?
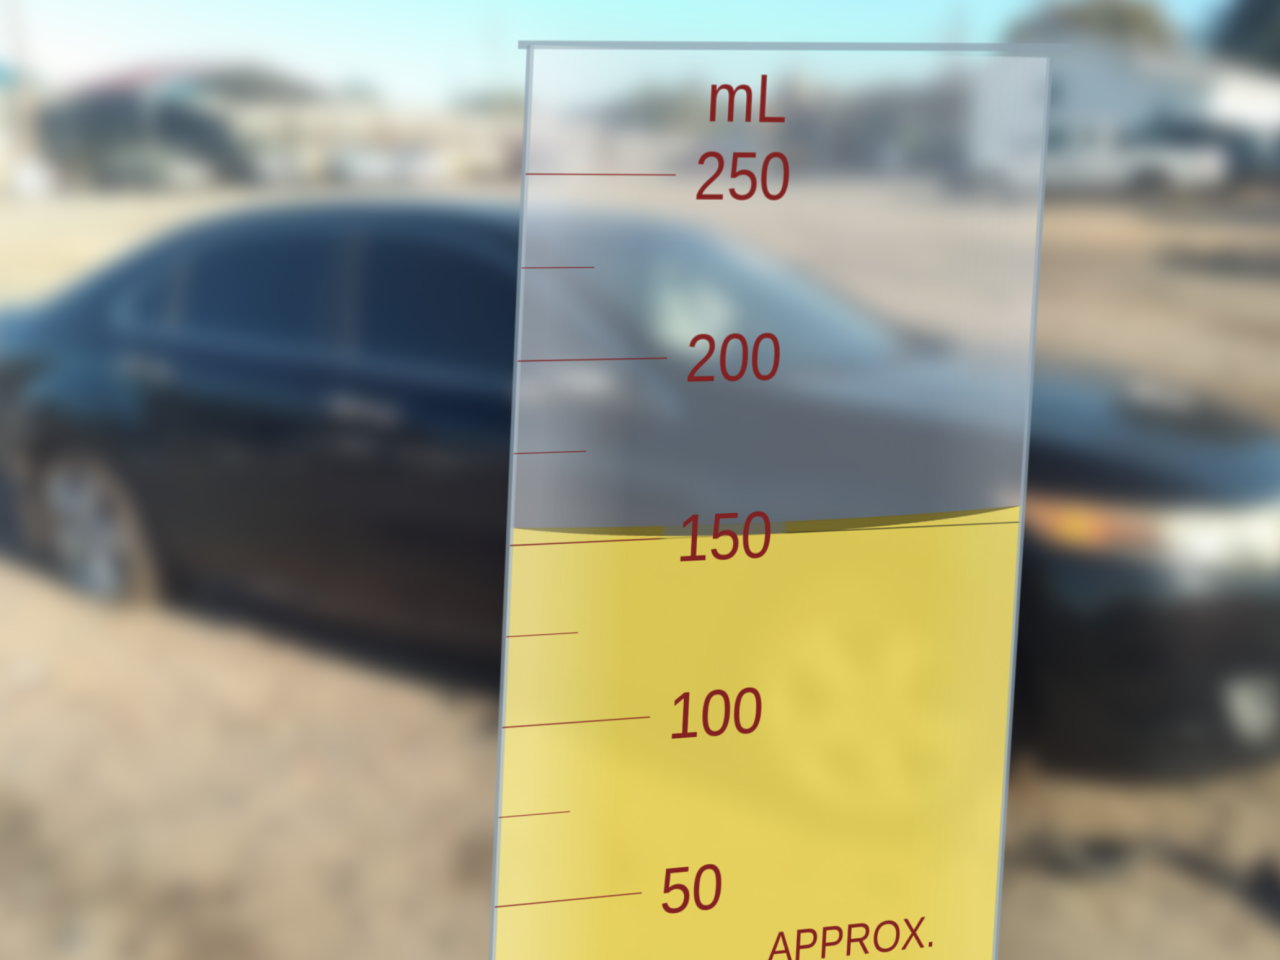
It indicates 150 mL
